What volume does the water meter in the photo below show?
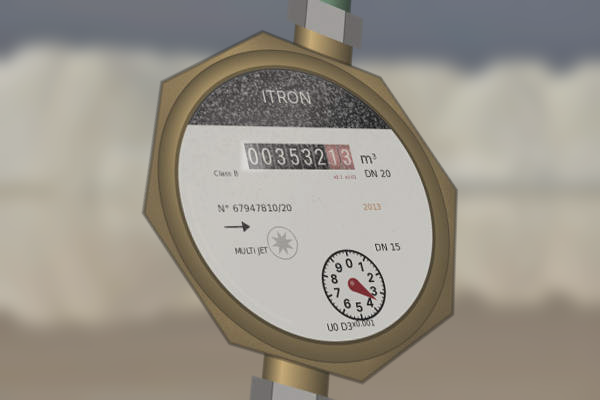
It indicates 3532.133 m³
